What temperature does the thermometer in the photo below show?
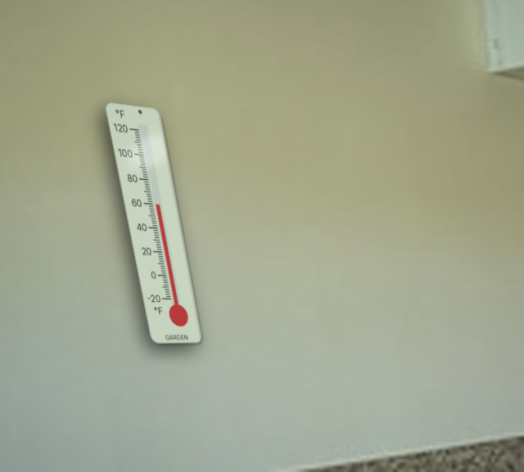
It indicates 60 °F
